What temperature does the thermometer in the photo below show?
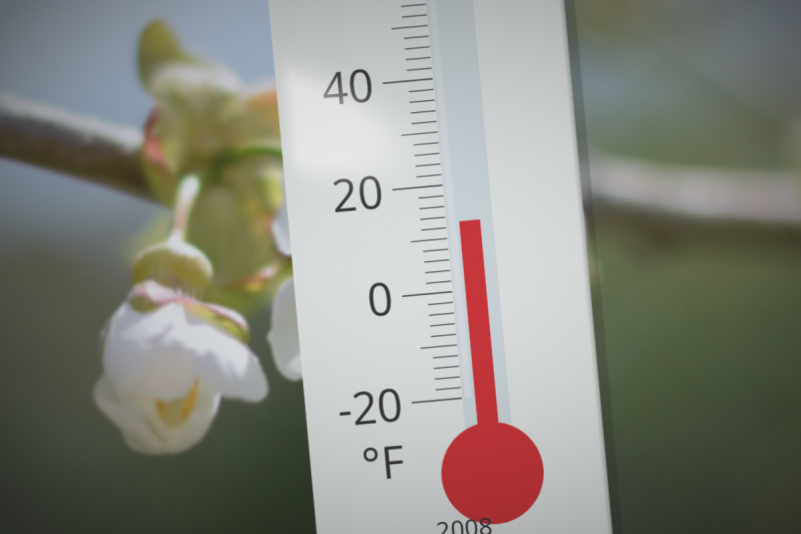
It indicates 13 °F
